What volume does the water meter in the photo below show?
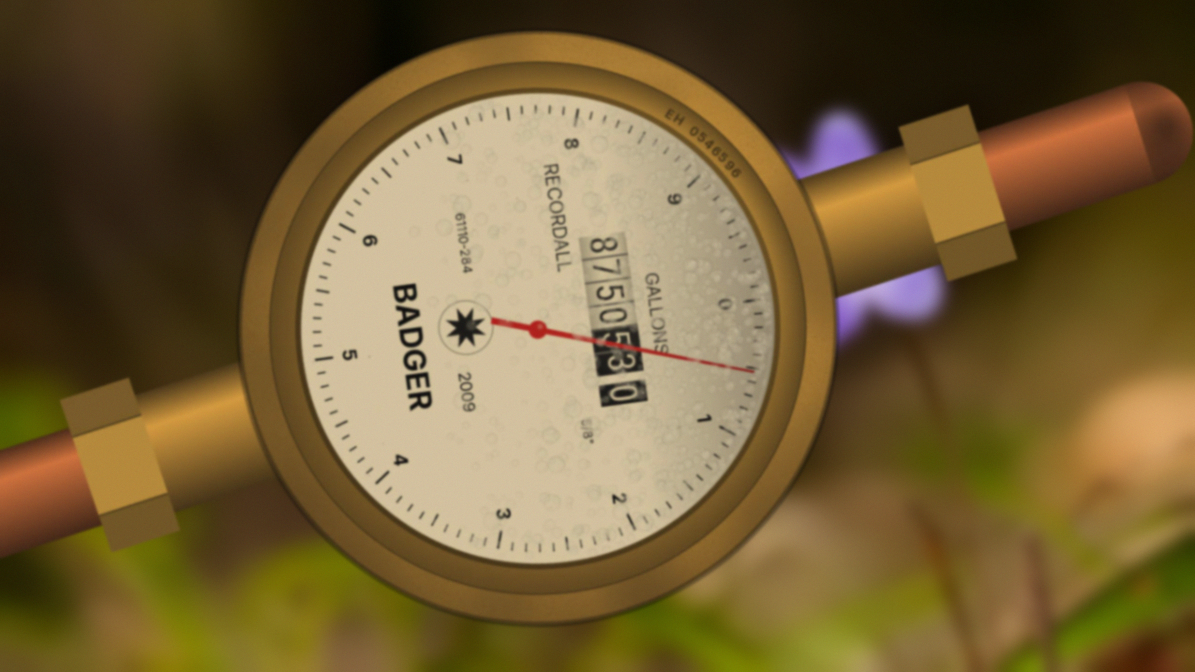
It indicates 8750530.5 gal
